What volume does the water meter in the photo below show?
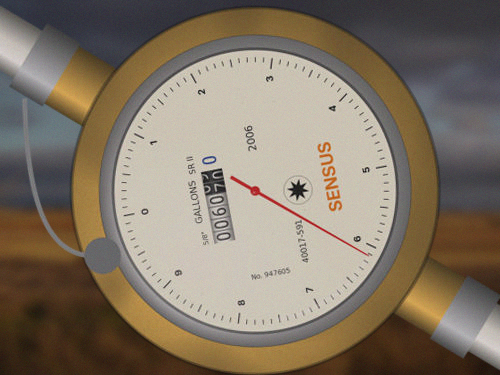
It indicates 60696.1 gal
